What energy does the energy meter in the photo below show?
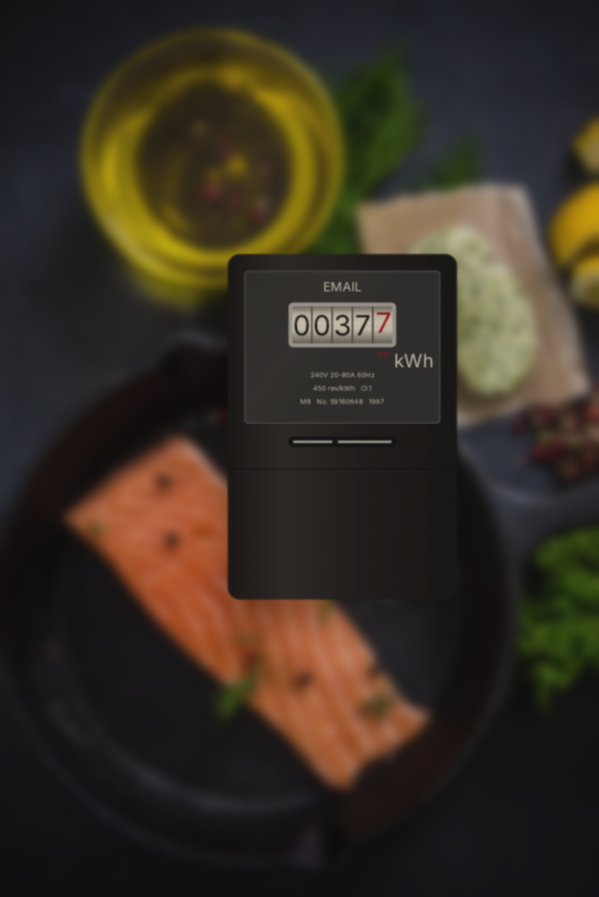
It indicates 37.7 kWh
